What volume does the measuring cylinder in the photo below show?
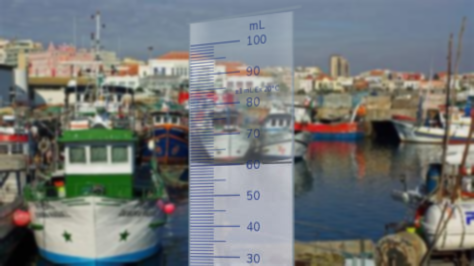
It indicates 60 mL
